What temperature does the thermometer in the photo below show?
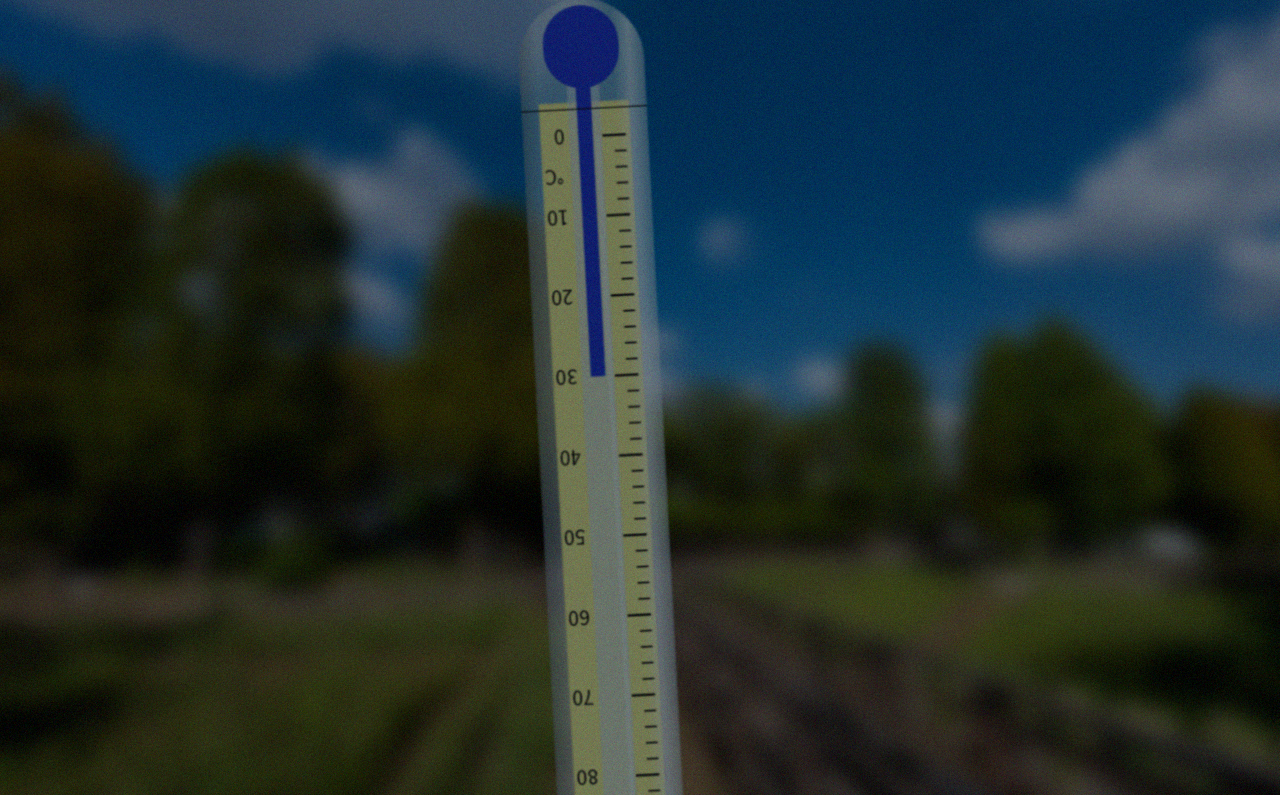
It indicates 30 °C
